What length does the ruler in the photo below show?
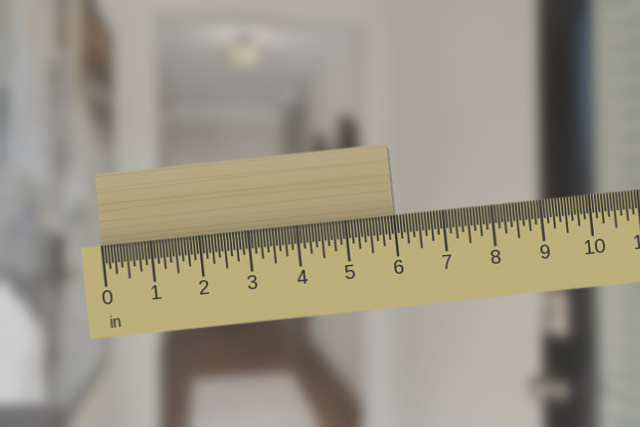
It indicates 6 in
